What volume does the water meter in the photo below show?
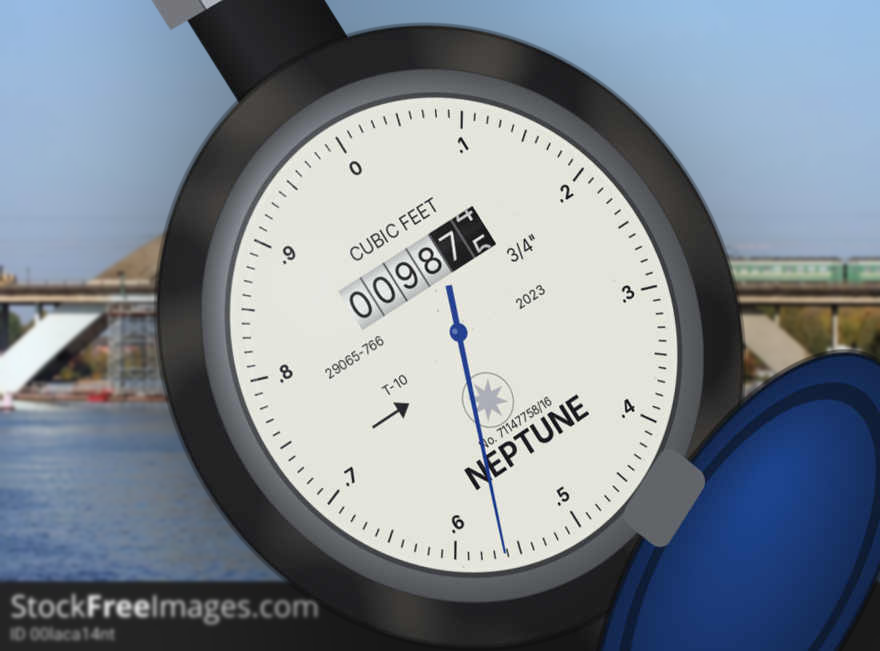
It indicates 9874.56 ft³
